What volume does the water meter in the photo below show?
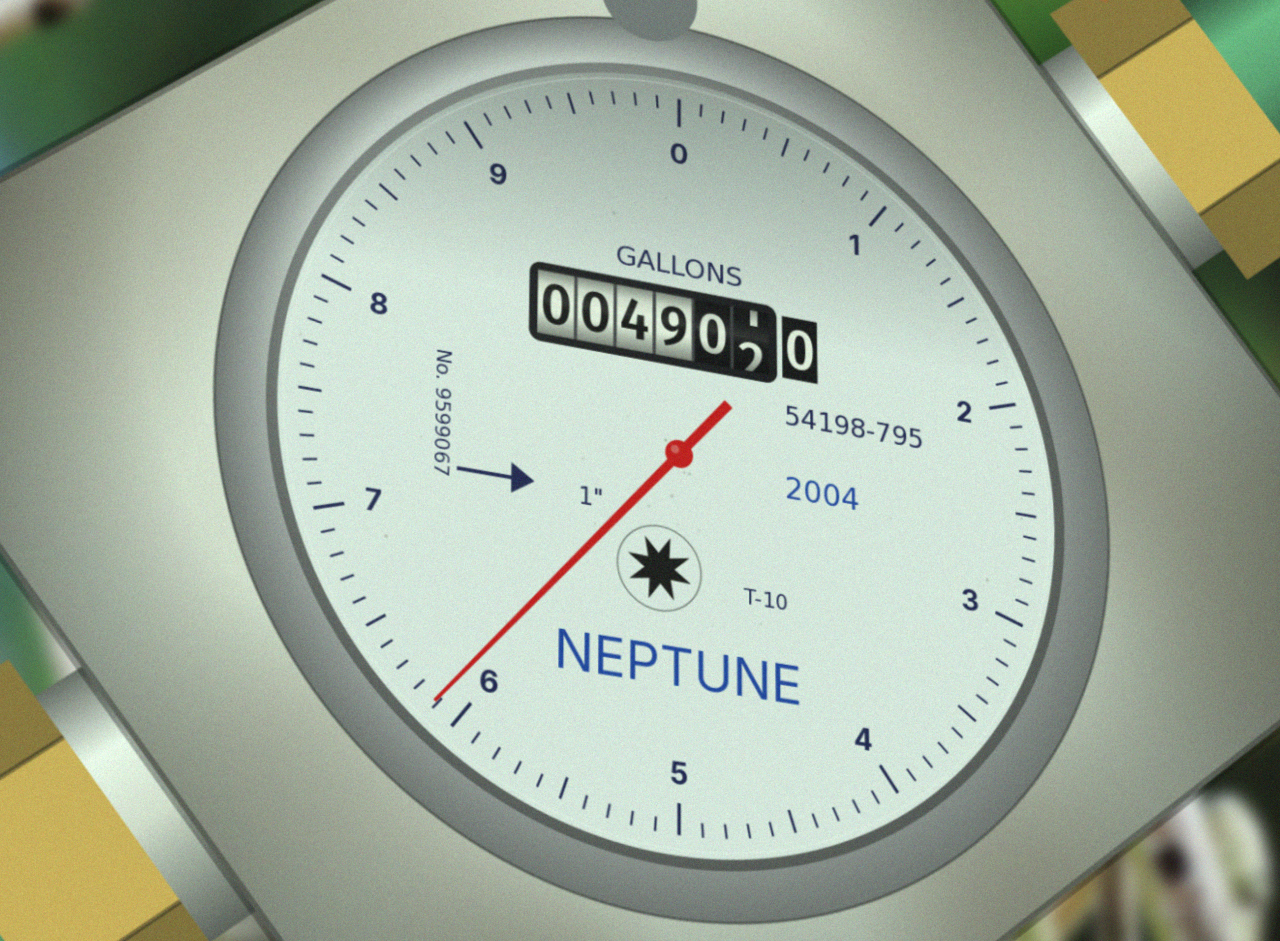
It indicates 49016.1 gal
